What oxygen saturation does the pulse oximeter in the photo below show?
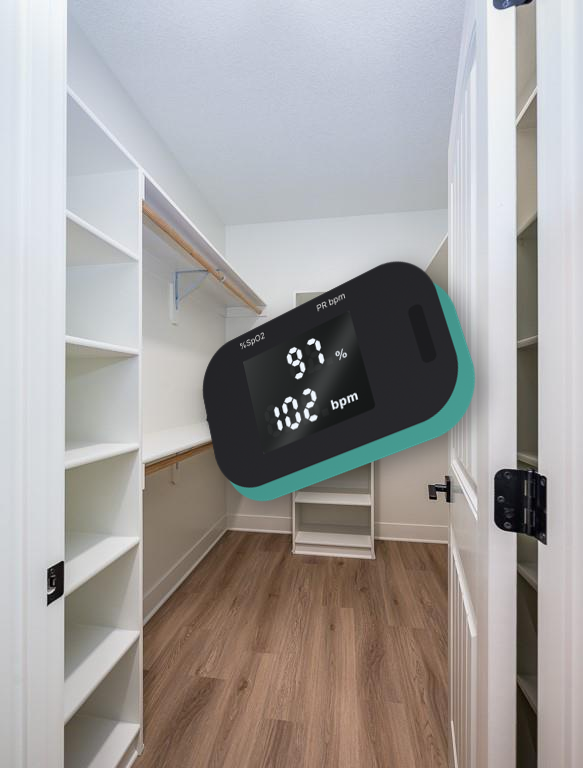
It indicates 97 %
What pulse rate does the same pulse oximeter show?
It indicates 102 bpm
